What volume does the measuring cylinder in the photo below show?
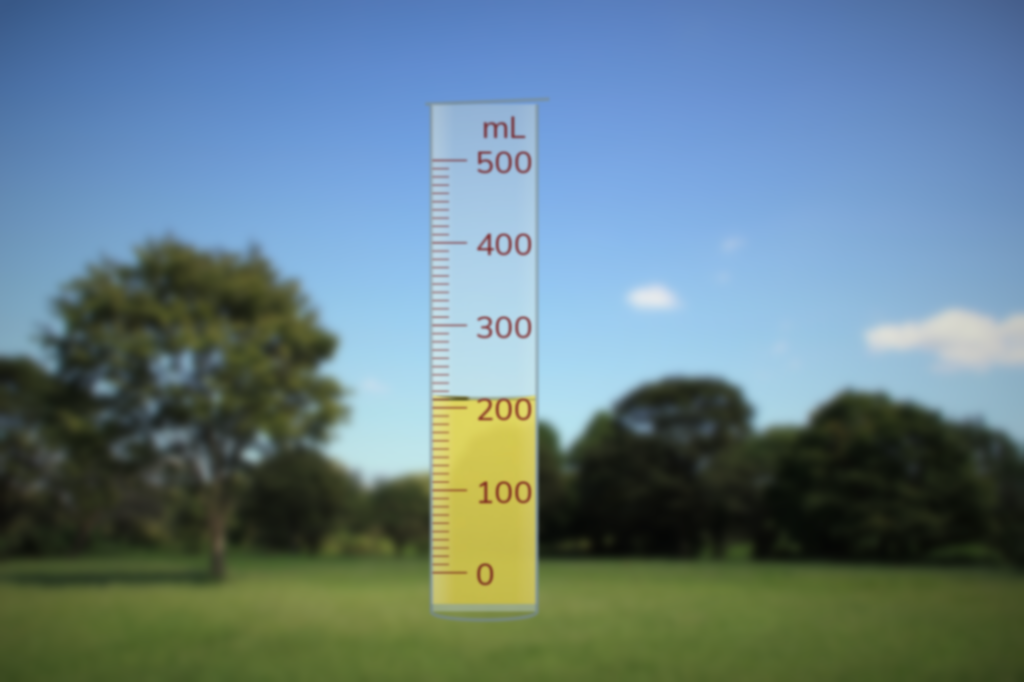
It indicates 210 mL
